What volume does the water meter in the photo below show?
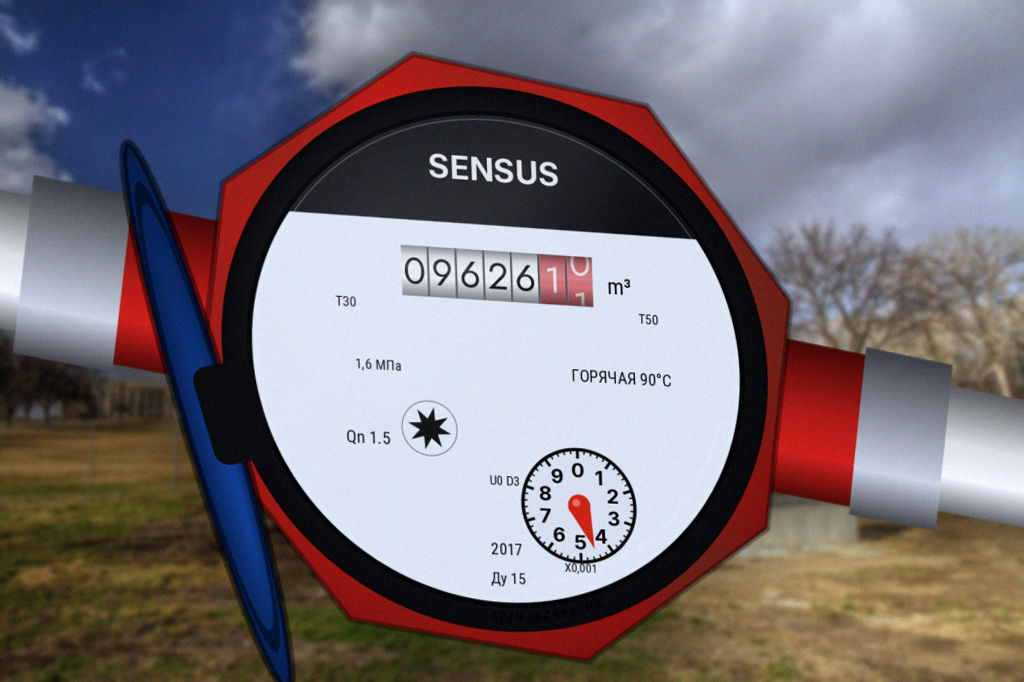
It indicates 9626.104 m³
